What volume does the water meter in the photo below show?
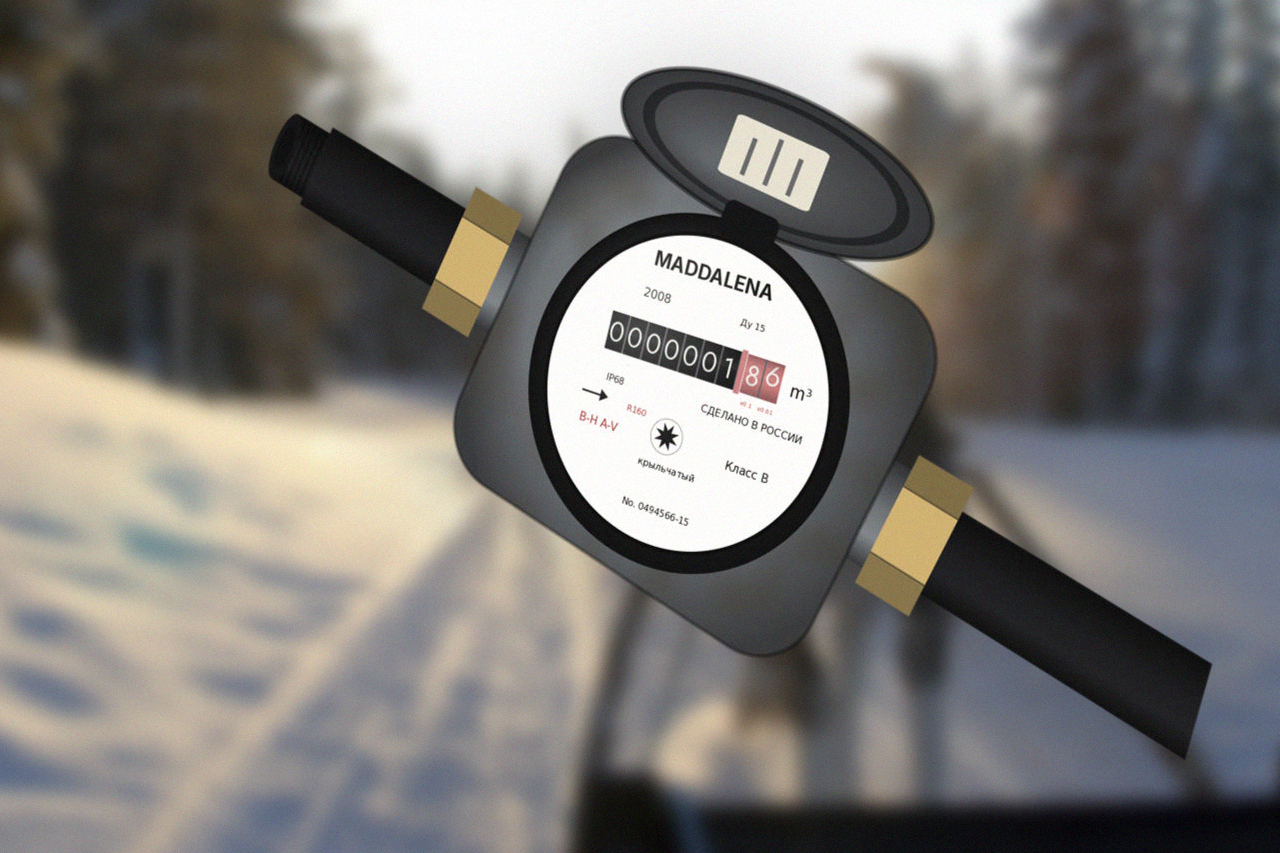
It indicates 1.86 m³
